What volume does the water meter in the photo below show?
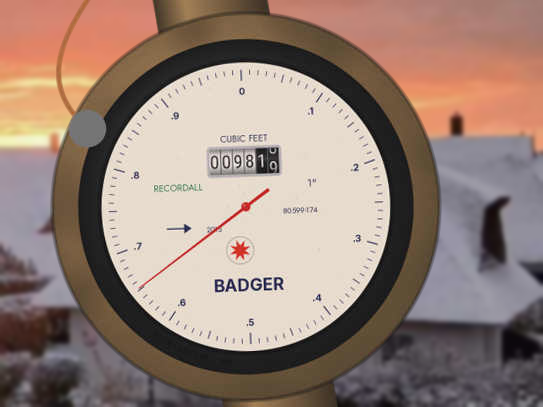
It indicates 9818.65 ft³
